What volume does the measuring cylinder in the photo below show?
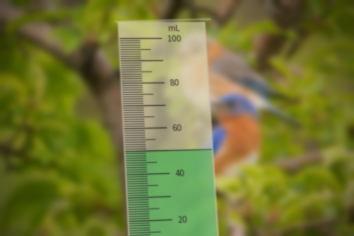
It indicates 50 mL
